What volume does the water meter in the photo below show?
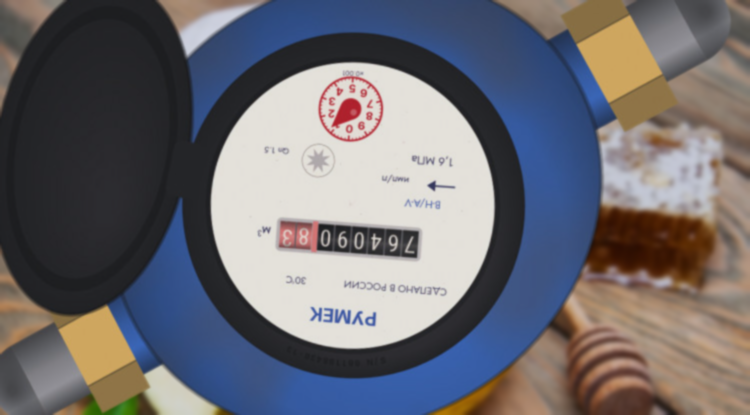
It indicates 764090.831 m³
